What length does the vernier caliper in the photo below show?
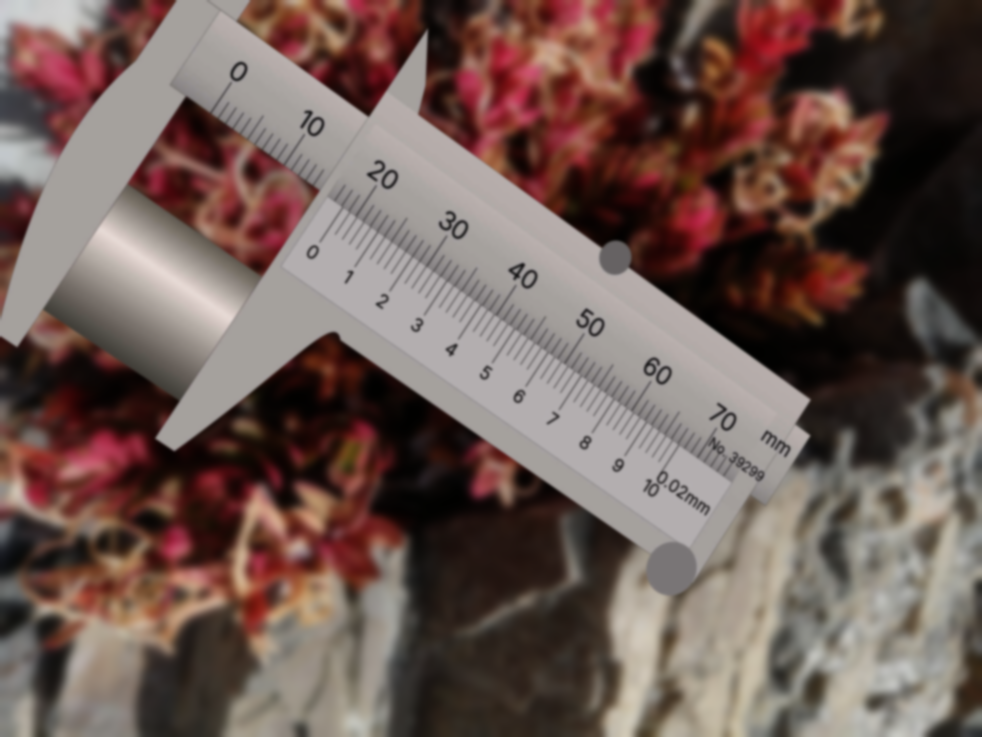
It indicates 18.2 mm
